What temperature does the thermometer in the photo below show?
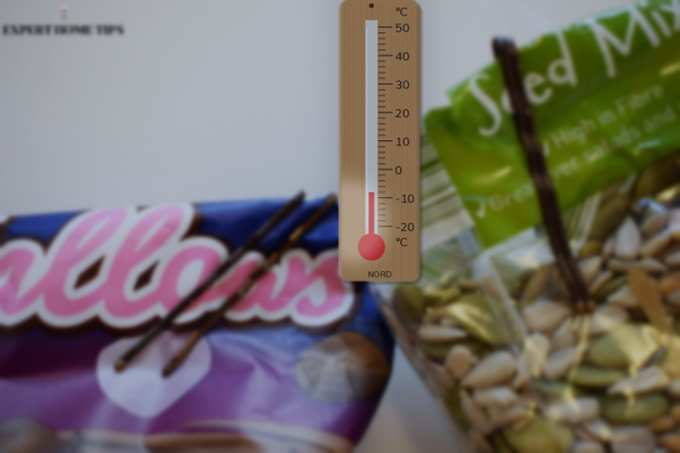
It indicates -8 °C
